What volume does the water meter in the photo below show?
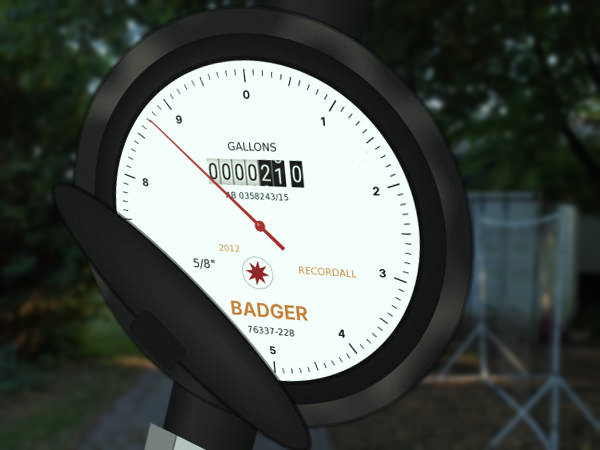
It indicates 208.7 gal
